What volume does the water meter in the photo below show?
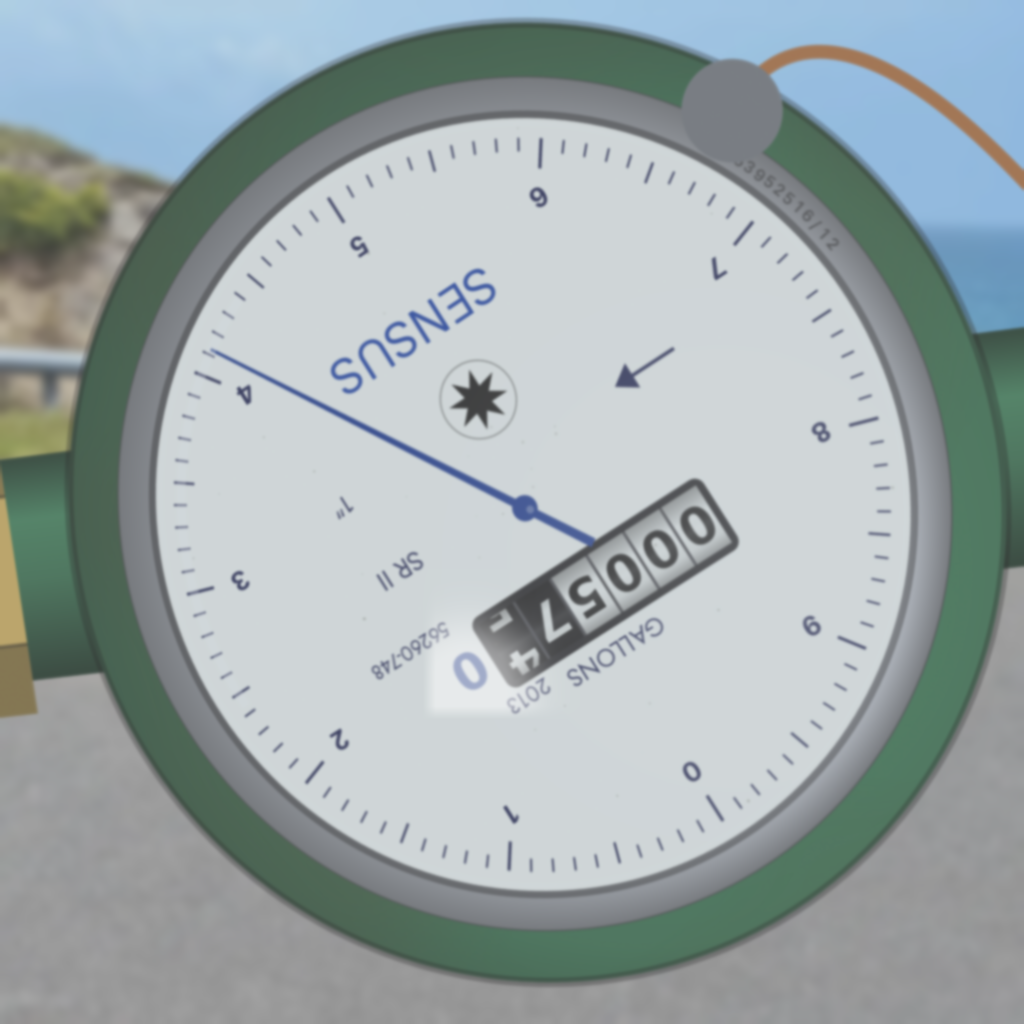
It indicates 5744.1 gal
